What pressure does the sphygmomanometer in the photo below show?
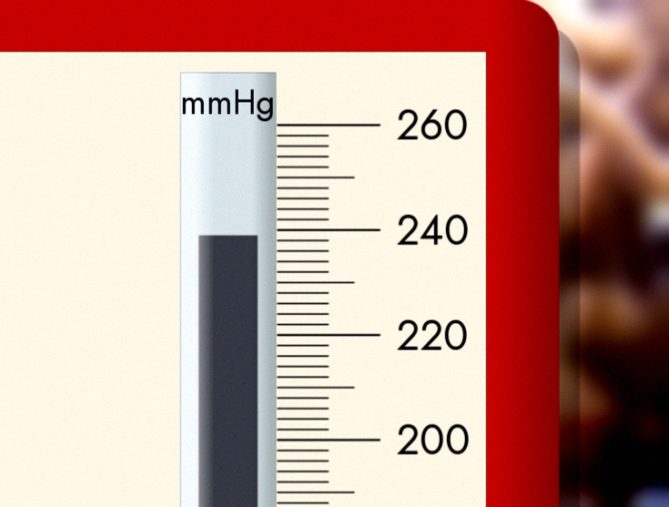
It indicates 239 mmHg
